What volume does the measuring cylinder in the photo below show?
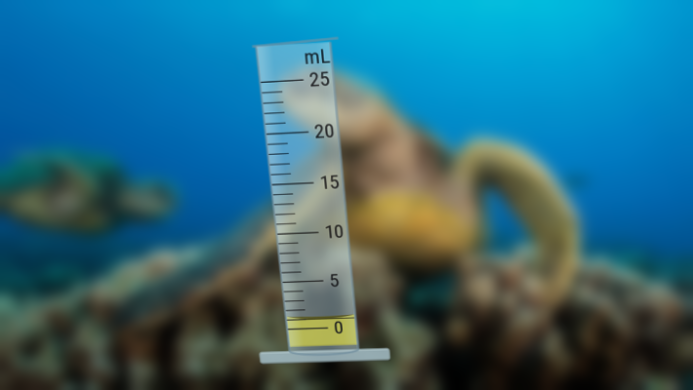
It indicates 1 mL
